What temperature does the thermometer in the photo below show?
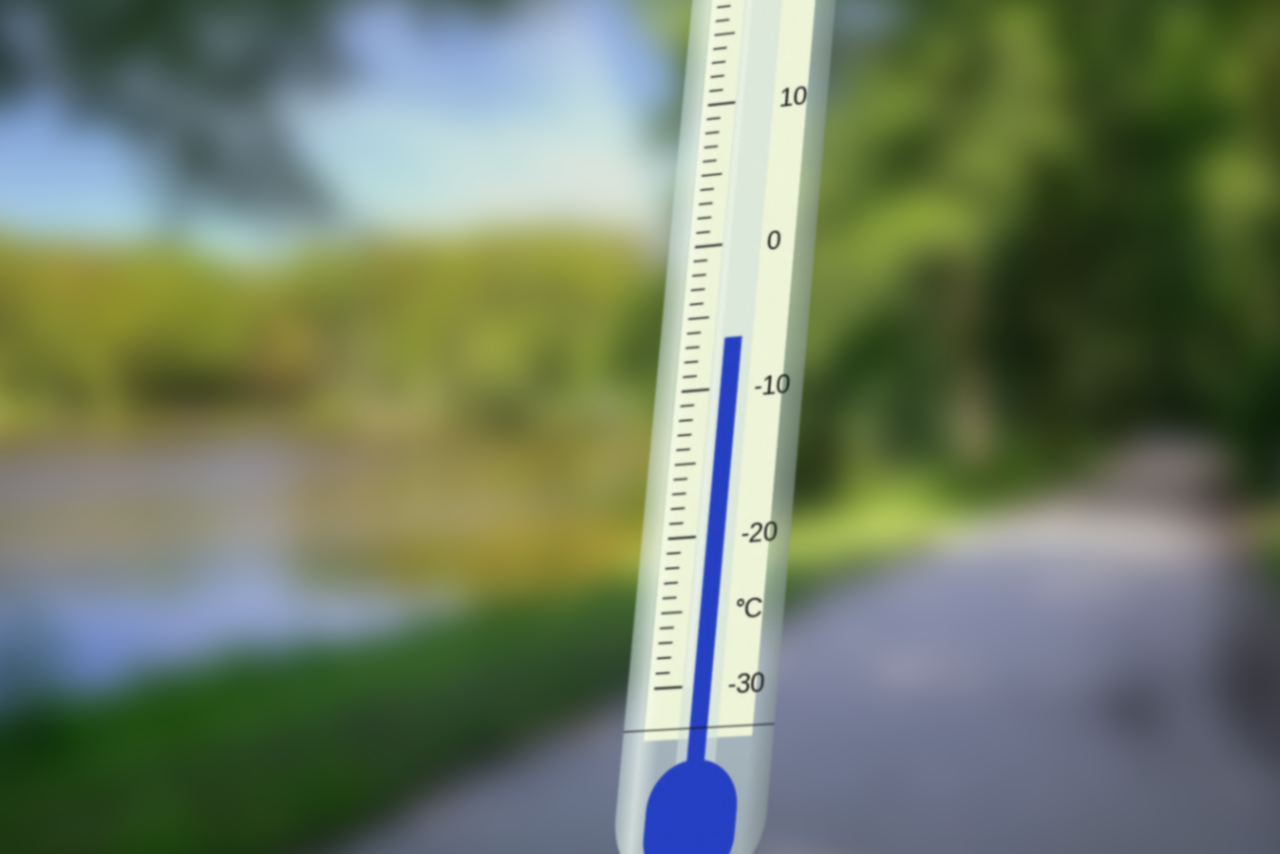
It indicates -6.5 °C
